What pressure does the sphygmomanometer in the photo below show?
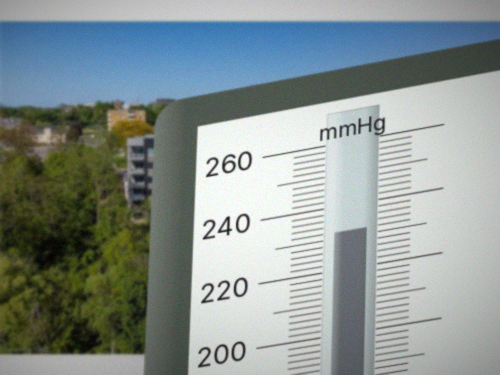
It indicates 232 mmHg
